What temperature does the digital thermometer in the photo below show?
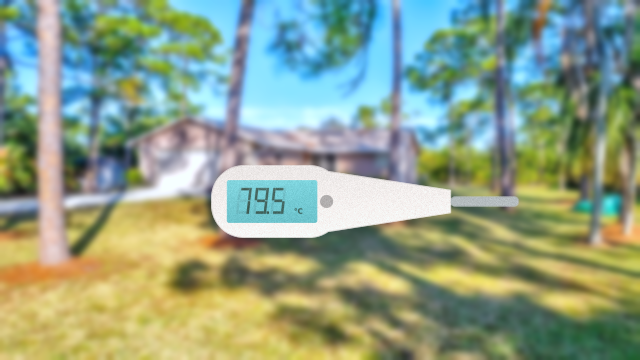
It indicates 79.5 °C
